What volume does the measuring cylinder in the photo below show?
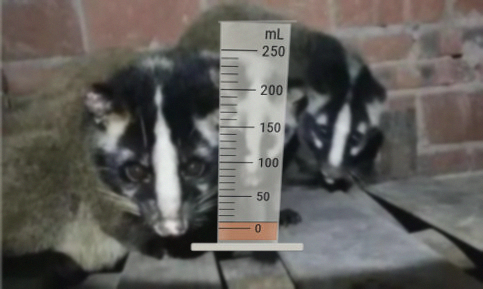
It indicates 10 mL
